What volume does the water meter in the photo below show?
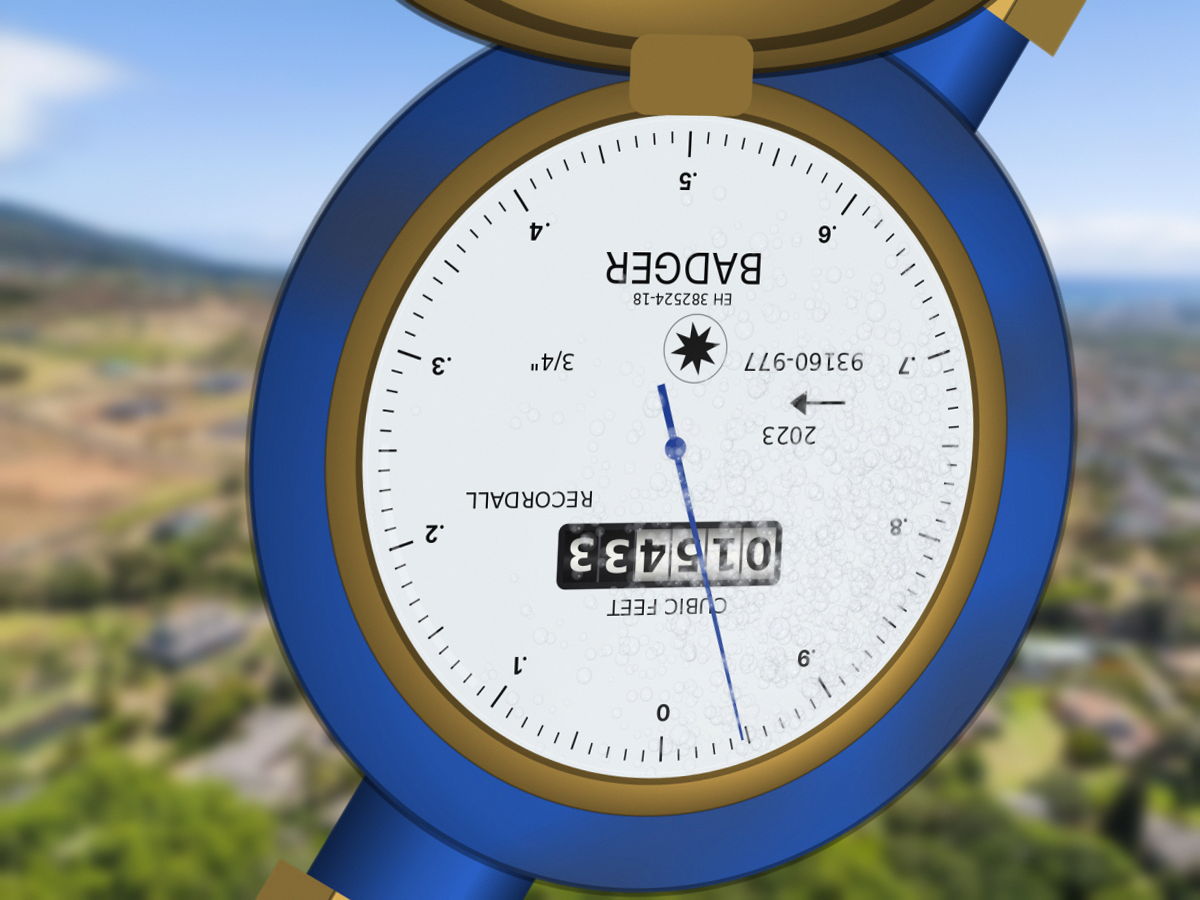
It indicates 15432.95 ft³
